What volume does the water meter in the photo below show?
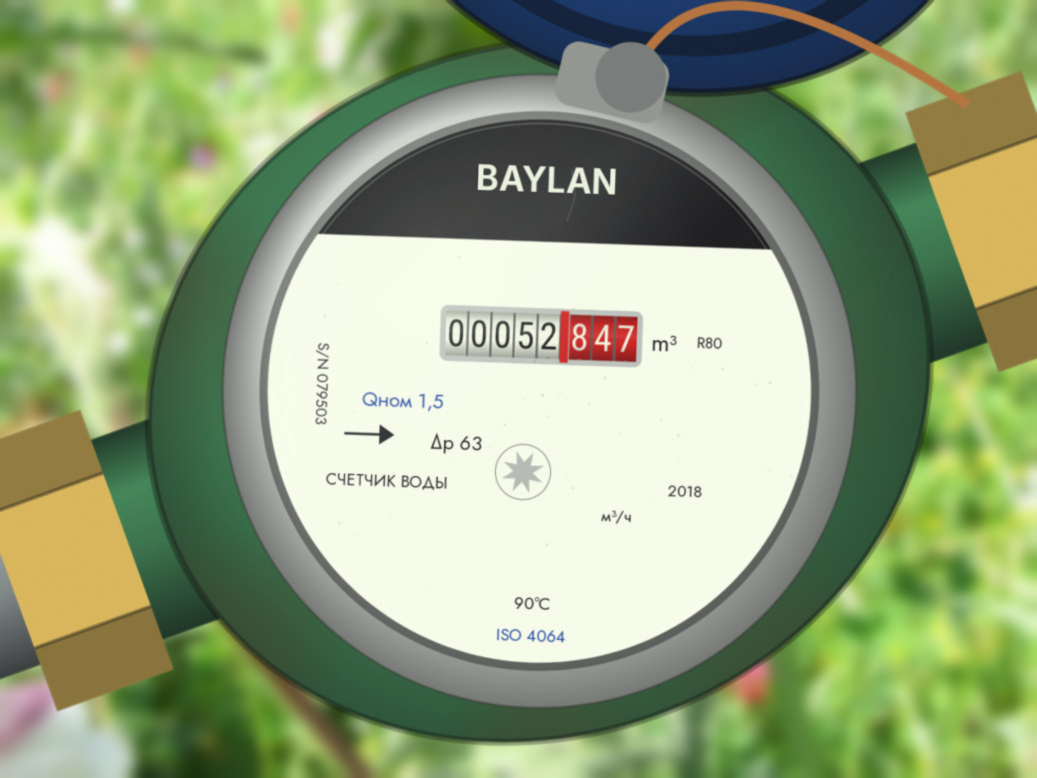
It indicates 52.847 m³
